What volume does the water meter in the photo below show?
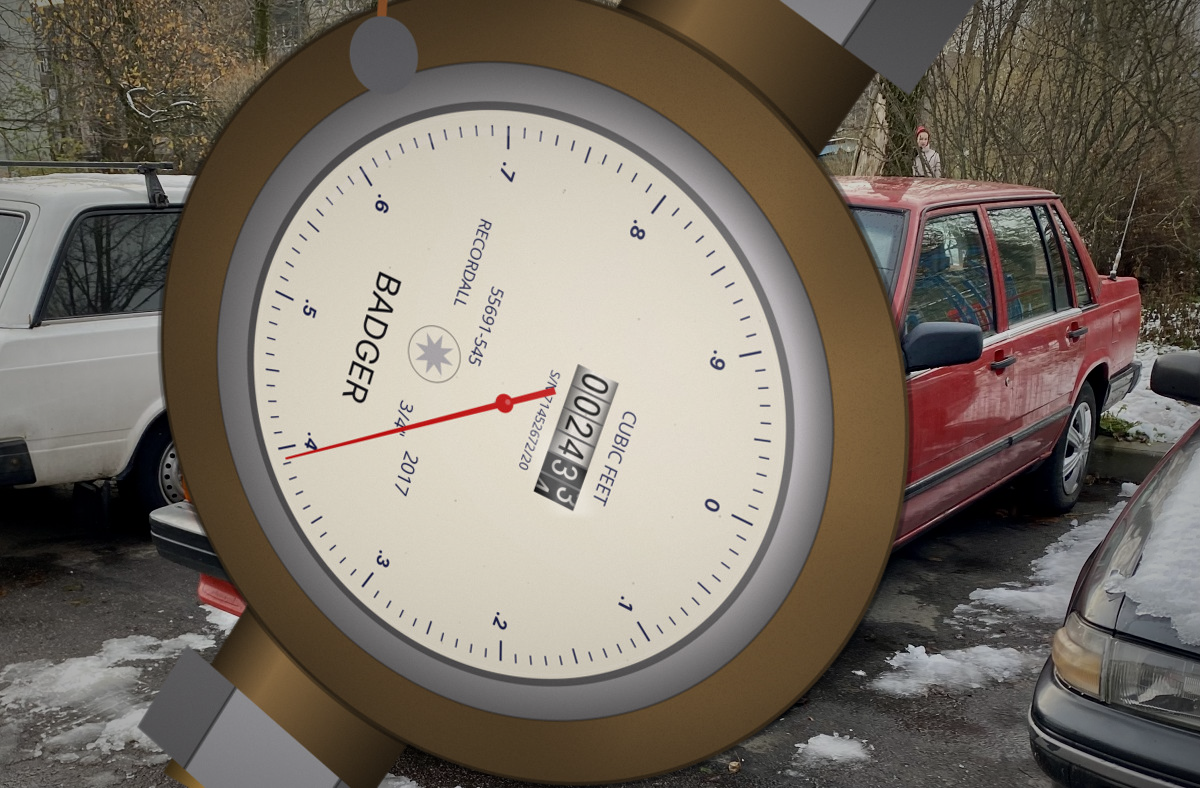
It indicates 2433.39 ft³
